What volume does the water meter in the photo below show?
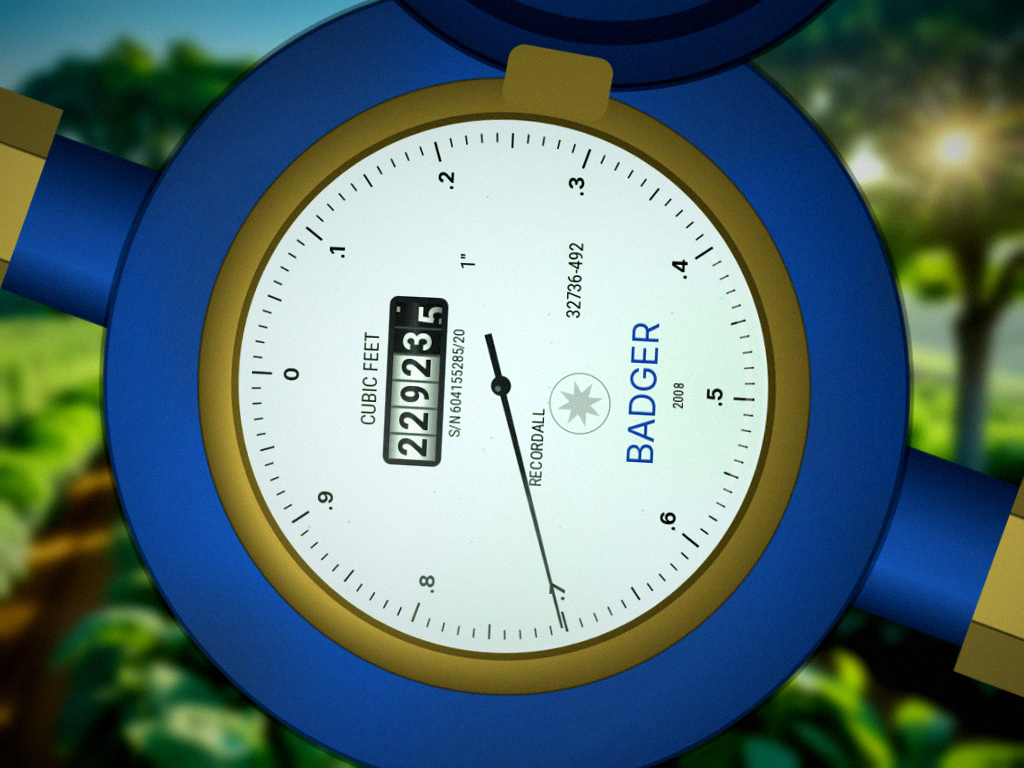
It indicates 229234.70 ft³
